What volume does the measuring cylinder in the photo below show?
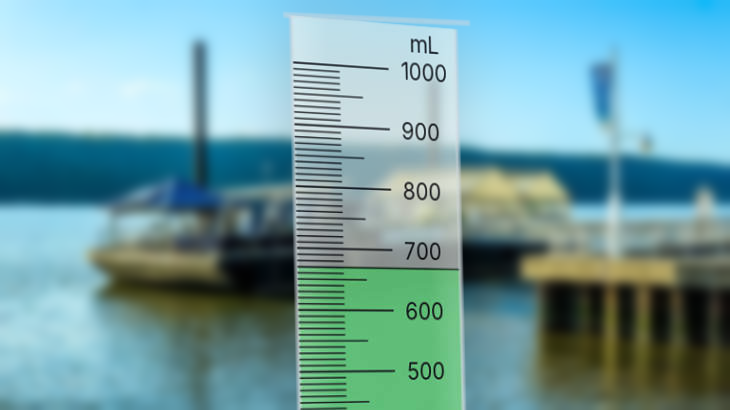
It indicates 670 mL
